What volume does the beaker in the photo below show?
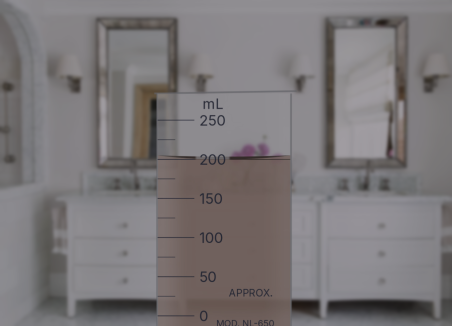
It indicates 200 mL
